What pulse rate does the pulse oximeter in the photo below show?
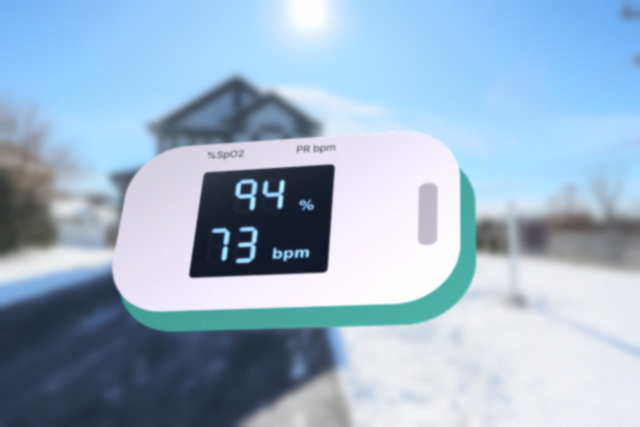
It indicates 73 bpm
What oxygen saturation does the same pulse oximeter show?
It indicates 94 %
